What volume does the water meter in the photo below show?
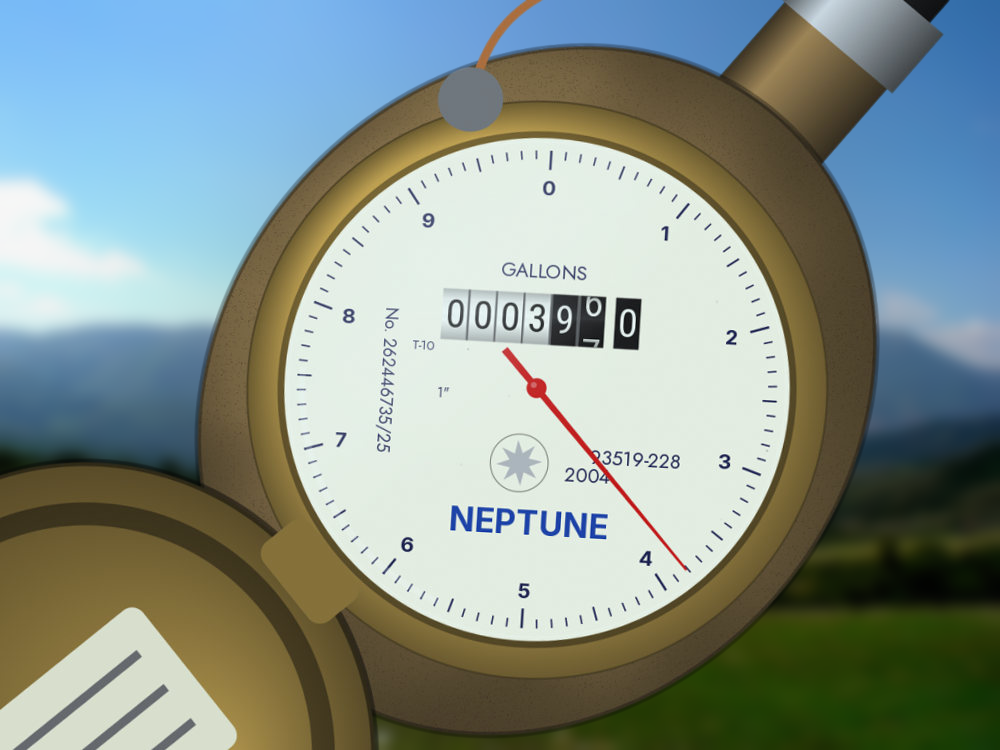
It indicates 3963.8 gal
